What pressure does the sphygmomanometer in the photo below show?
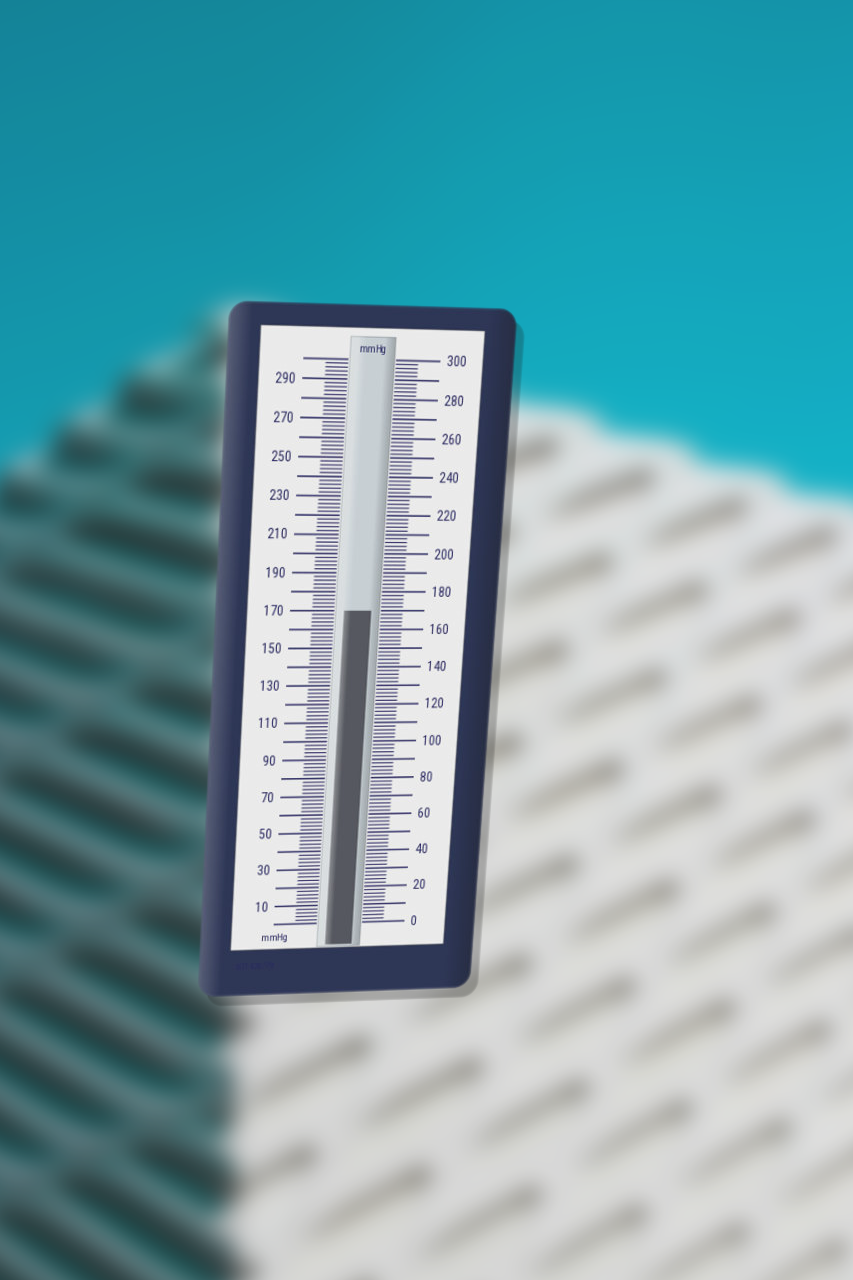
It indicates 170 mmHg
